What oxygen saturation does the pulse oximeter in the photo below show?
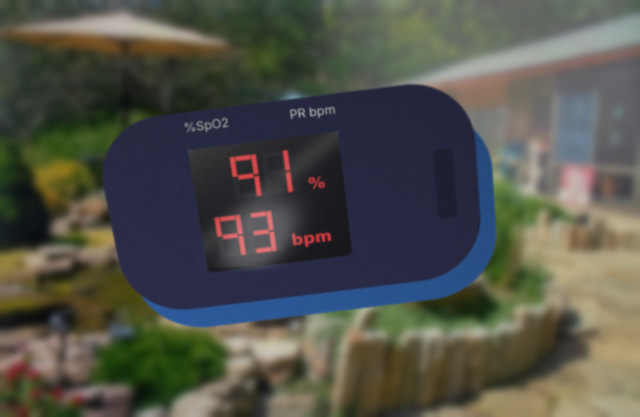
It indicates 91 %
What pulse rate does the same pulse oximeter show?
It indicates 93 bpm
